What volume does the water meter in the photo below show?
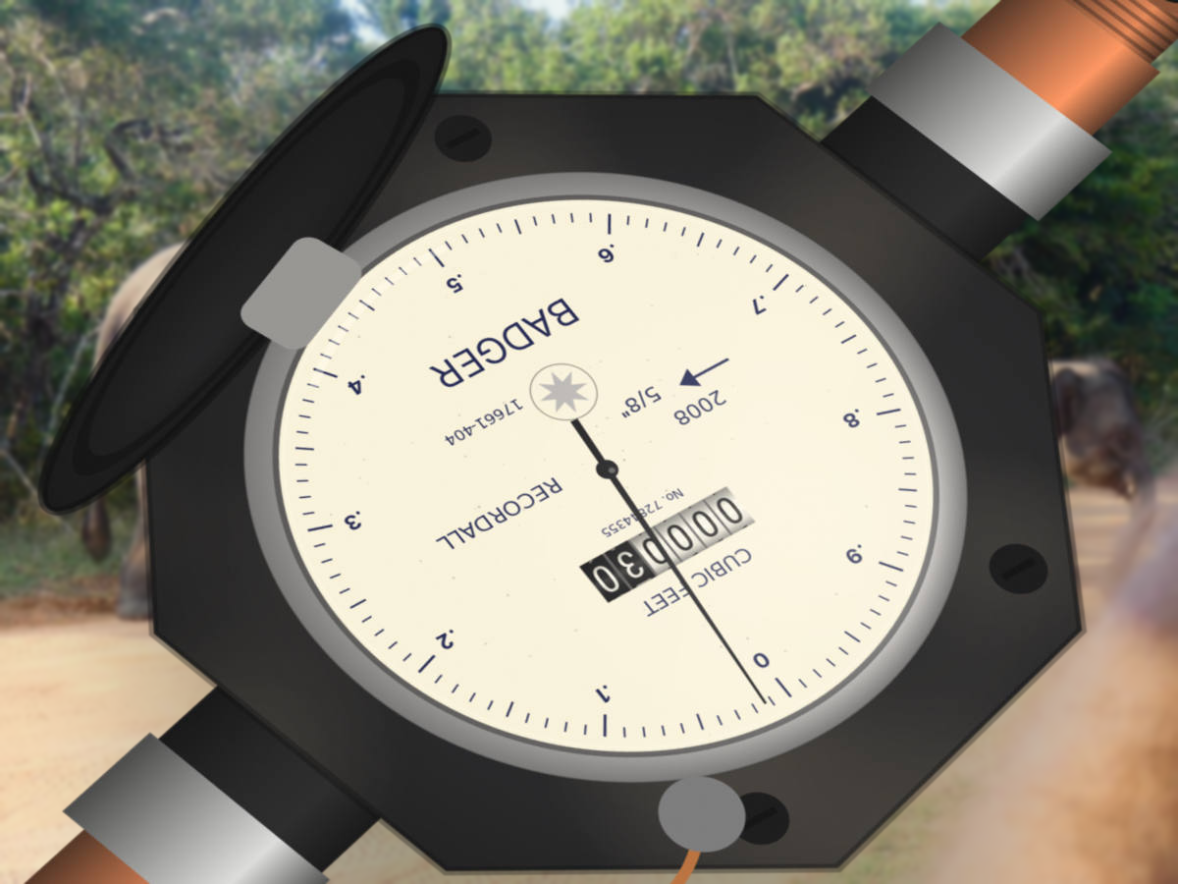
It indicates 30.01 ft³
